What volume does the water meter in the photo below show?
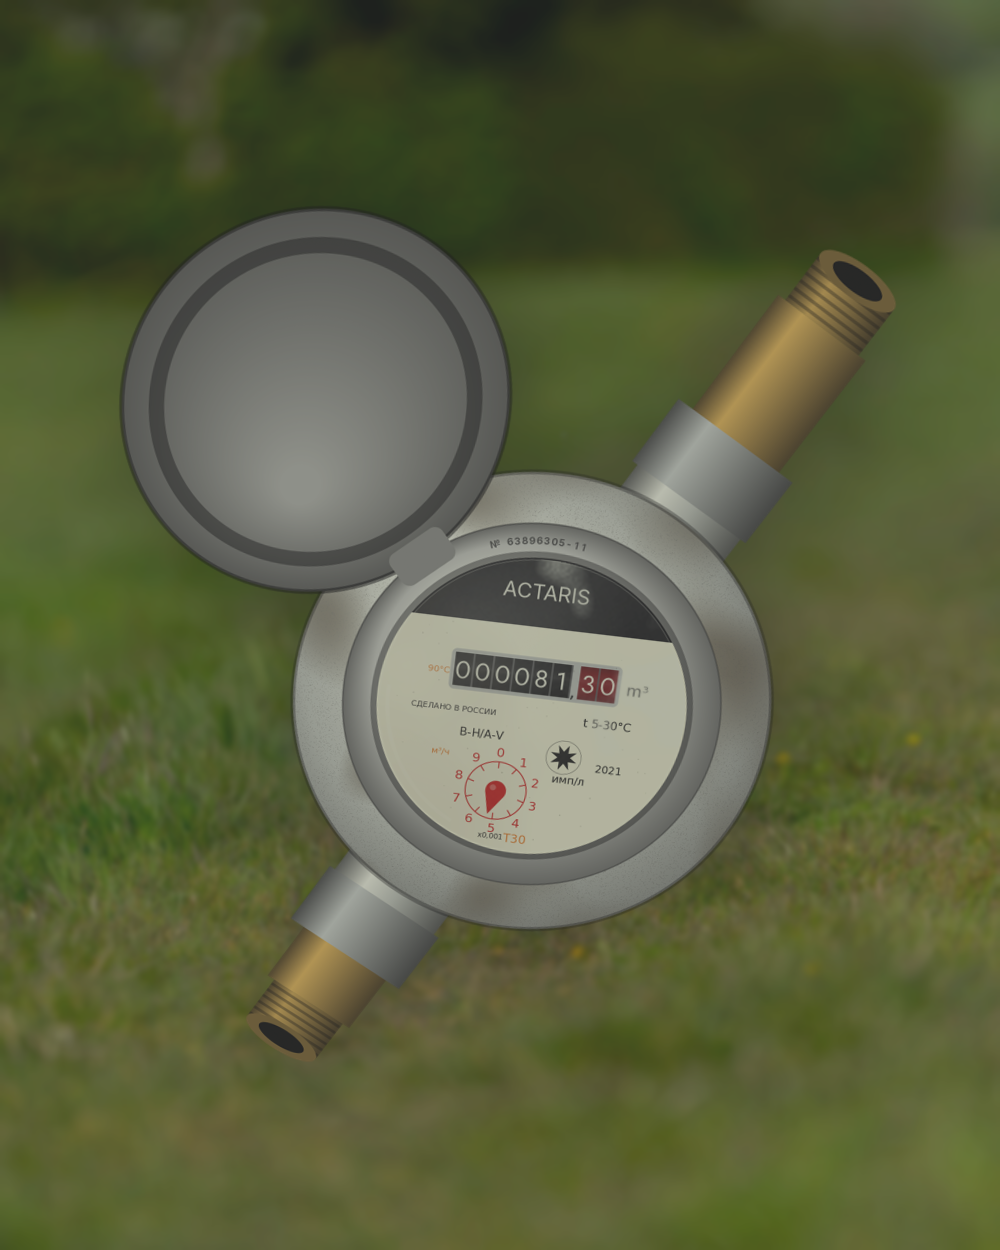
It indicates 81.305 m³
